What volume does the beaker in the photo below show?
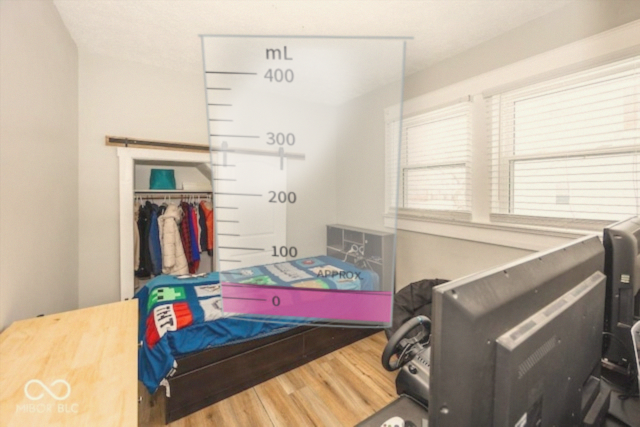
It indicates 25 mL
